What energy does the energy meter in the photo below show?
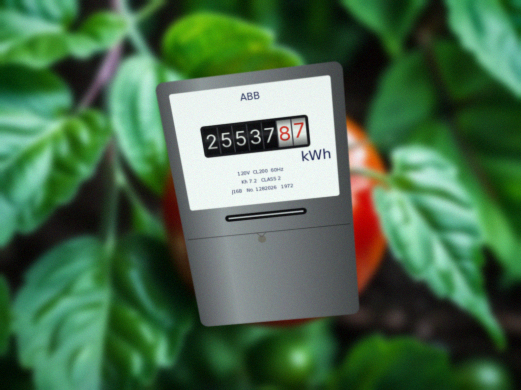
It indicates 25537.87 kWh
